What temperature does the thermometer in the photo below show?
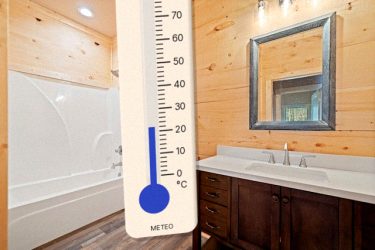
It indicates 22 °C
